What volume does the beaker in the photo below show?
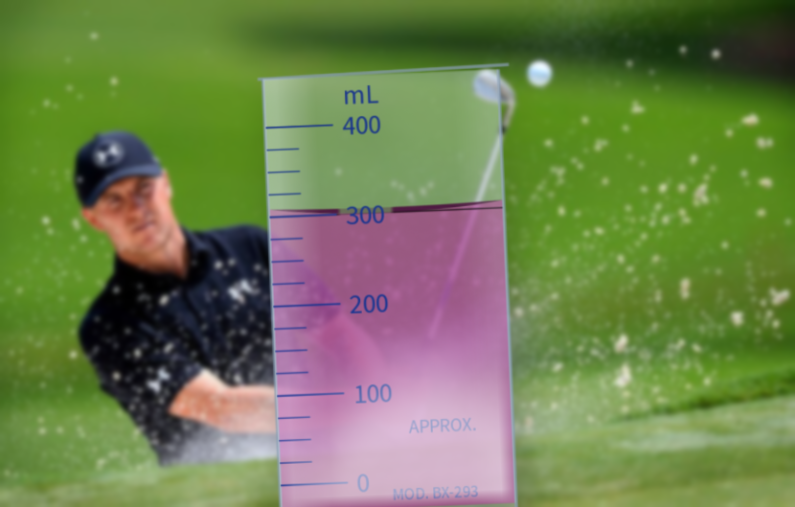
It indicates 300 mL
